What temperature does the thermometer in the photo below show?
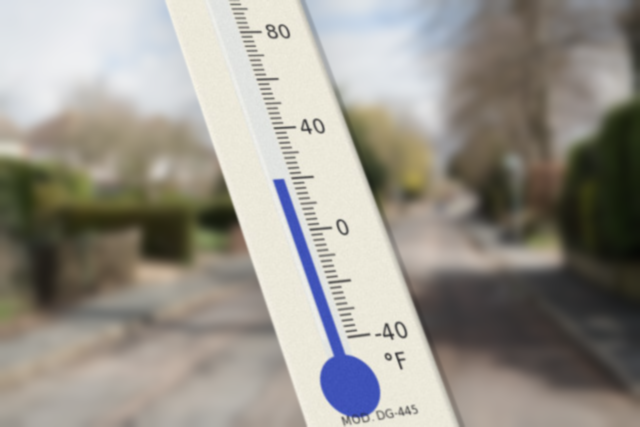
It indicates 20 °F
